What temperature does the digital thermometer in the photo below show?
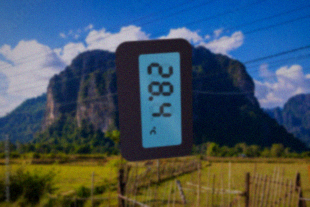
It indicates 28.4 °C
